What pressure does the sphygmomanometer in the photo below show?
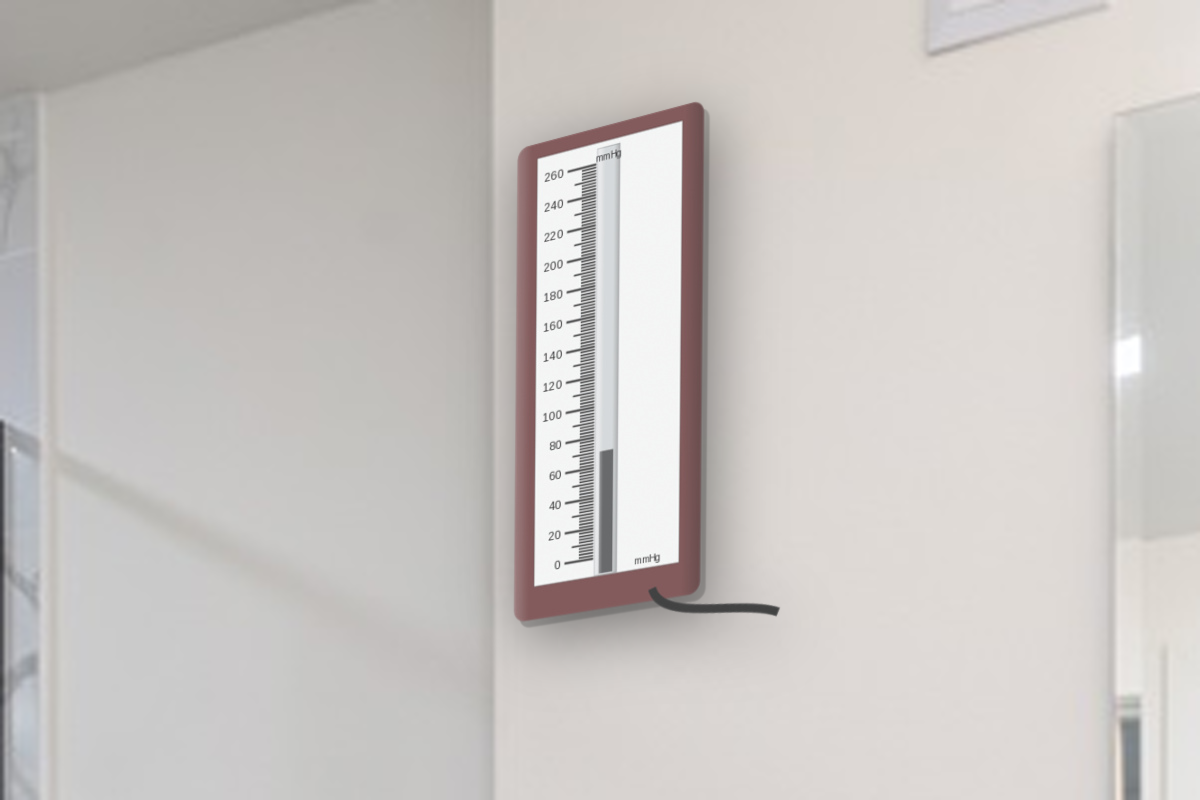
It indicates 70 mmHg
